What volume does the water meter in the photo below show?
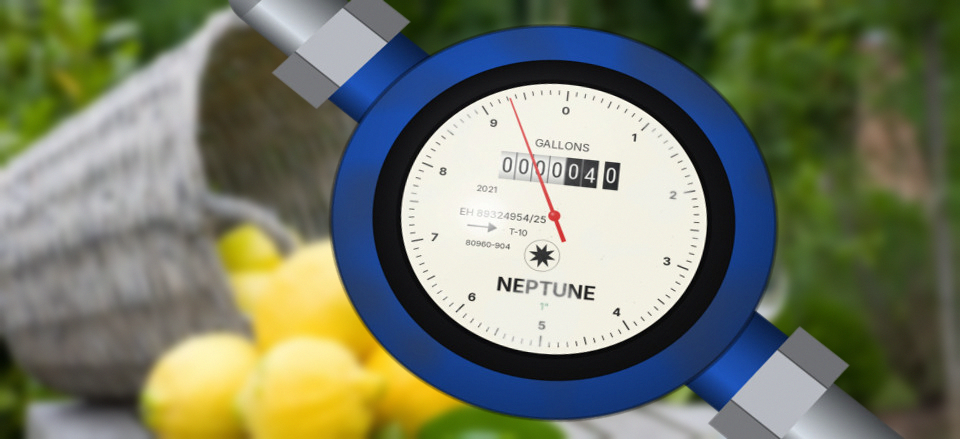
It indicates 39.3 gal
